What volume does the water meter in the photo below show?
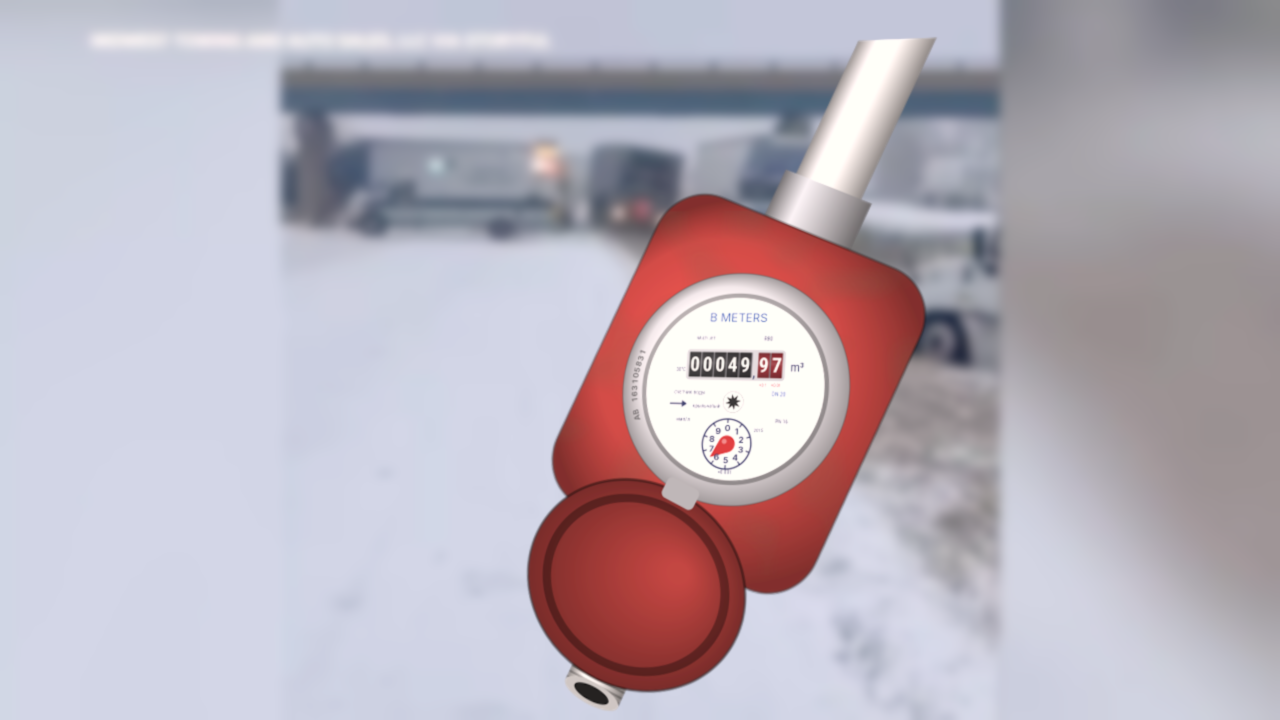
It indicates 49.976 m³
